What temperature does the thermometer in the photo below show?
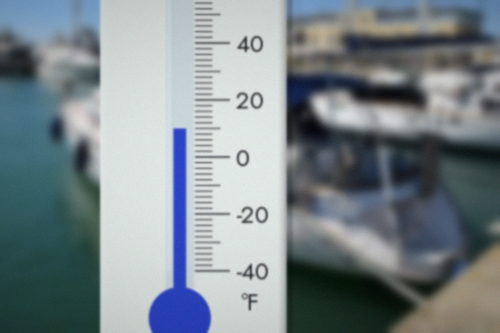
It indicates 10 °F
